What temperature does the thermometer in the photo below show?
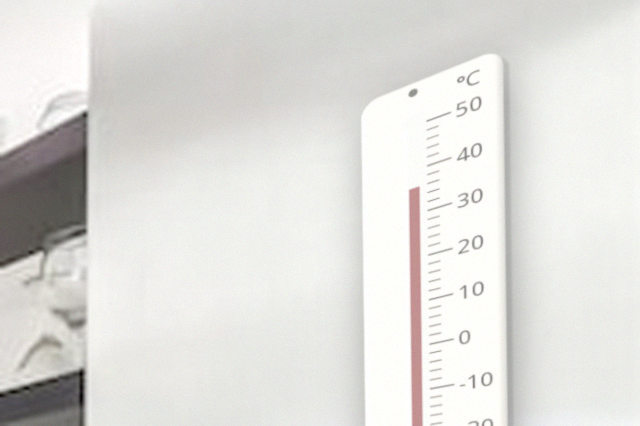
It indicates 36 °C
